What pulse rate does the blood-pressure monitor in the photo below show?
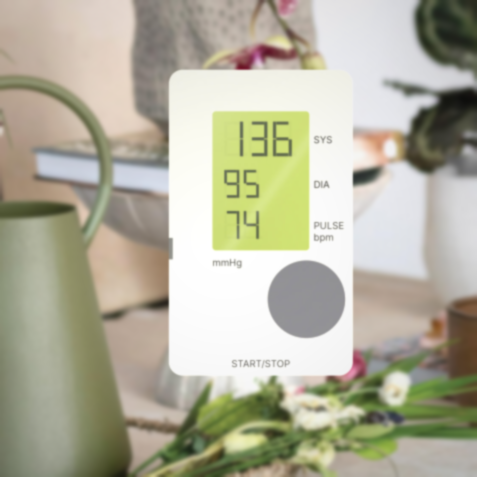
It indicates 74 bpm
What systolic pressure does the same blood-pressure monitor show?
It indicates 136 mmHg
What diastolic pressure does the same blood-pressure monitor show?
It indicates 95 mmHg
